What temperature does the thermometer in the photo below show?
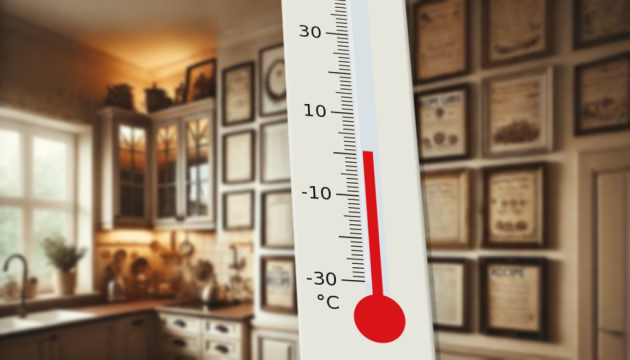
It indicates 1 °C
